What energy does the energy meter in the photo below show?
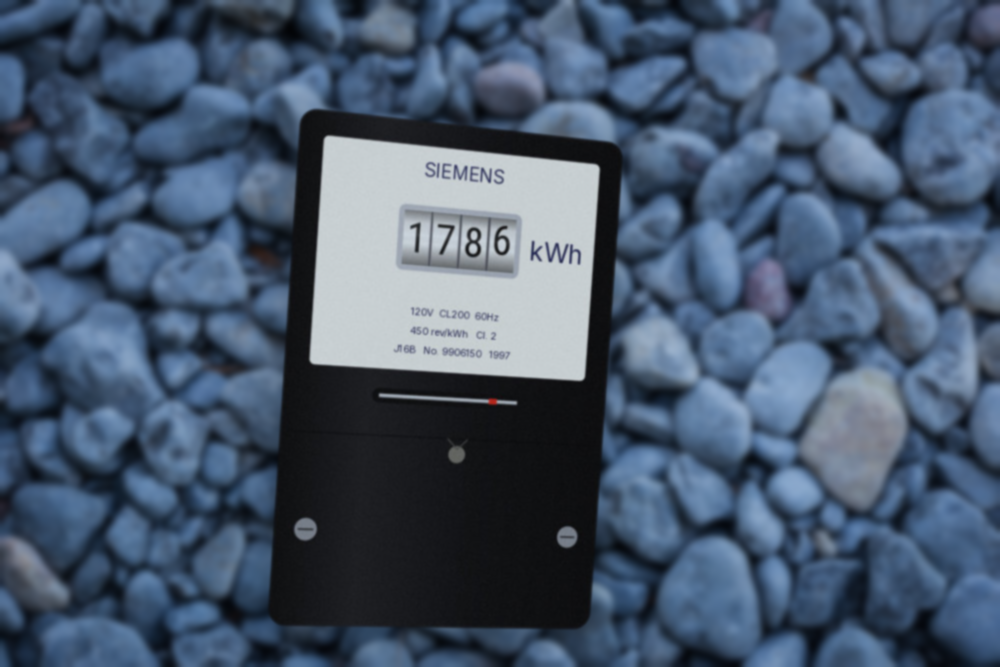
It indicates 1786 kWh
